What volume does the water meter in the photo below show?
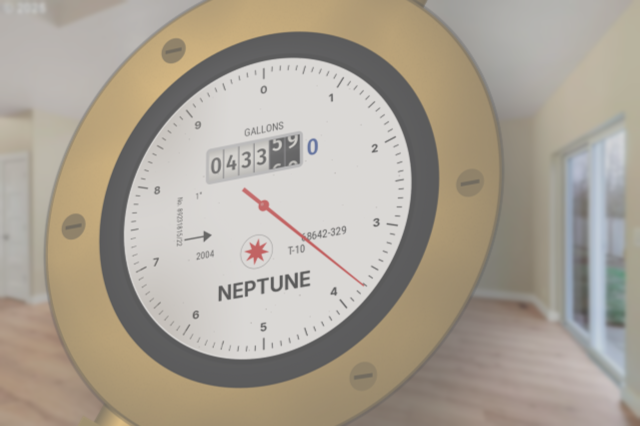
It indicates 433593.7 gal
